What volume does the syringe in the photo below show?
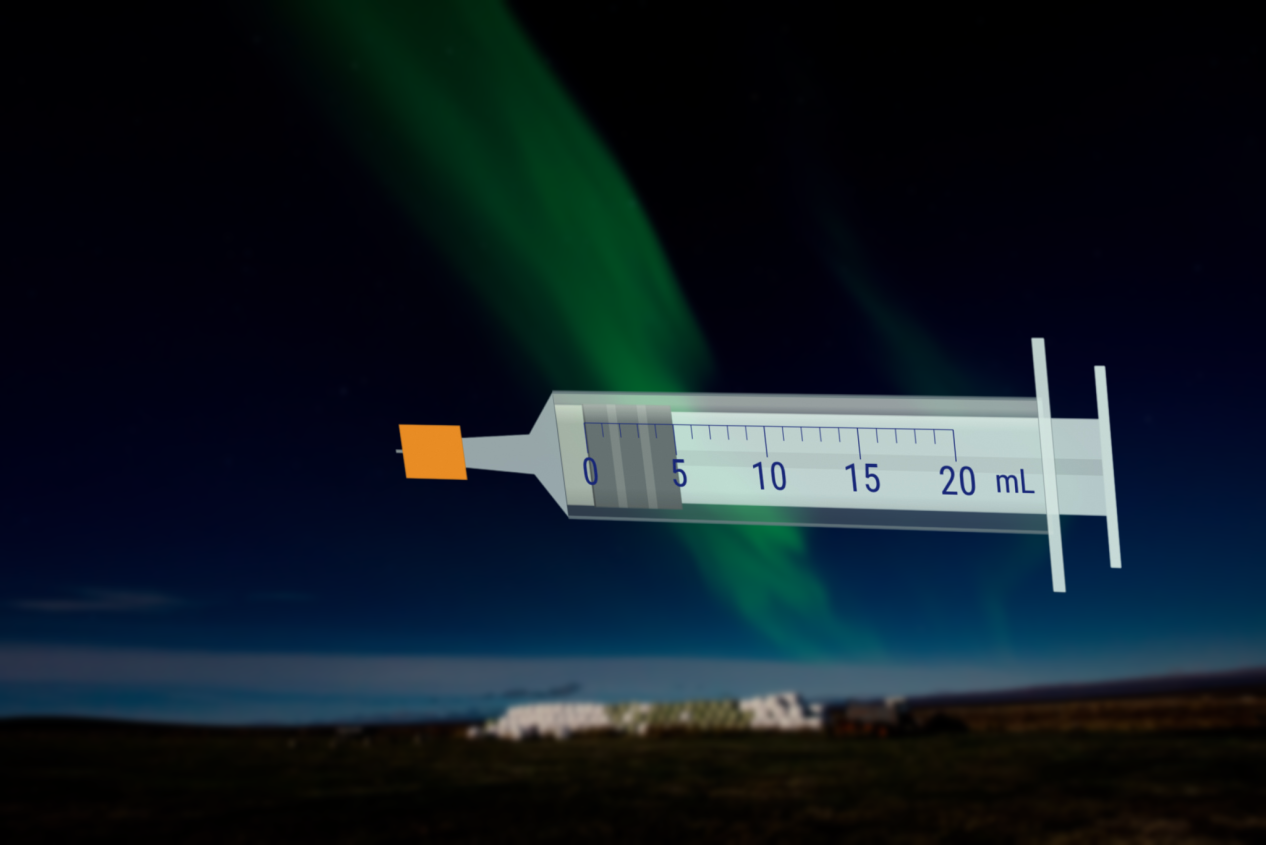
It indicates 0 mL
